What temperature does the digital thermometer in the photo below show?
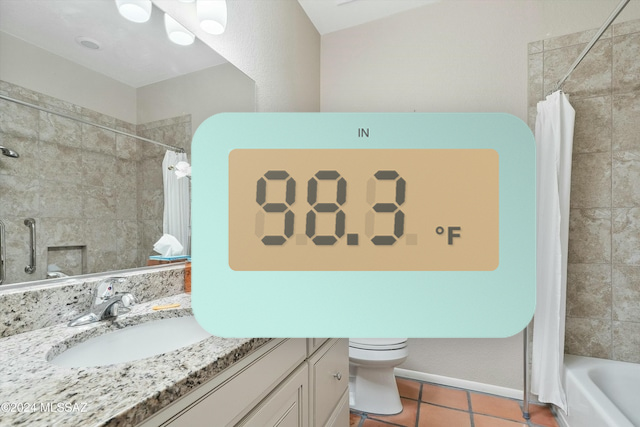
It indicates 98.3 °F
